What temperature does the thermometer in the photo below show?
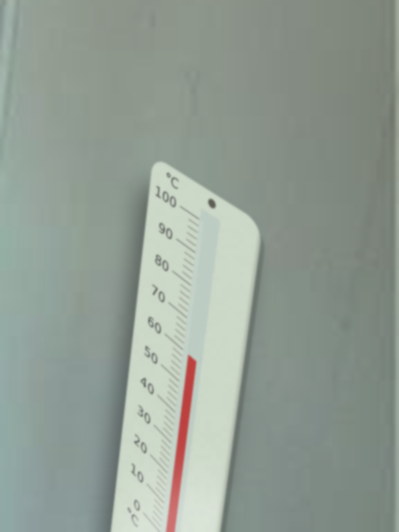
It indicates 60 °C
